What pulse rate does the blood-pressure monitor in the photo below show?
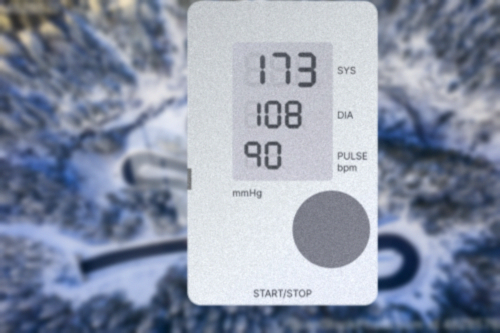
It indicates 90 bpm
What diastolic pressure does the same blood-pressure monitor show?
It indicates 108 mmHg
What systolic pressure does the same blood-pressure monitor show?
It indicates 173 mmHg
